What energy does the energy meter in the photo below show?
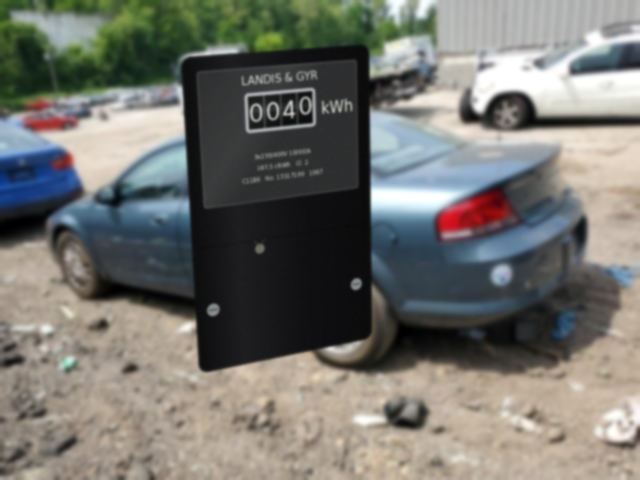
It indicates 40 kWh
